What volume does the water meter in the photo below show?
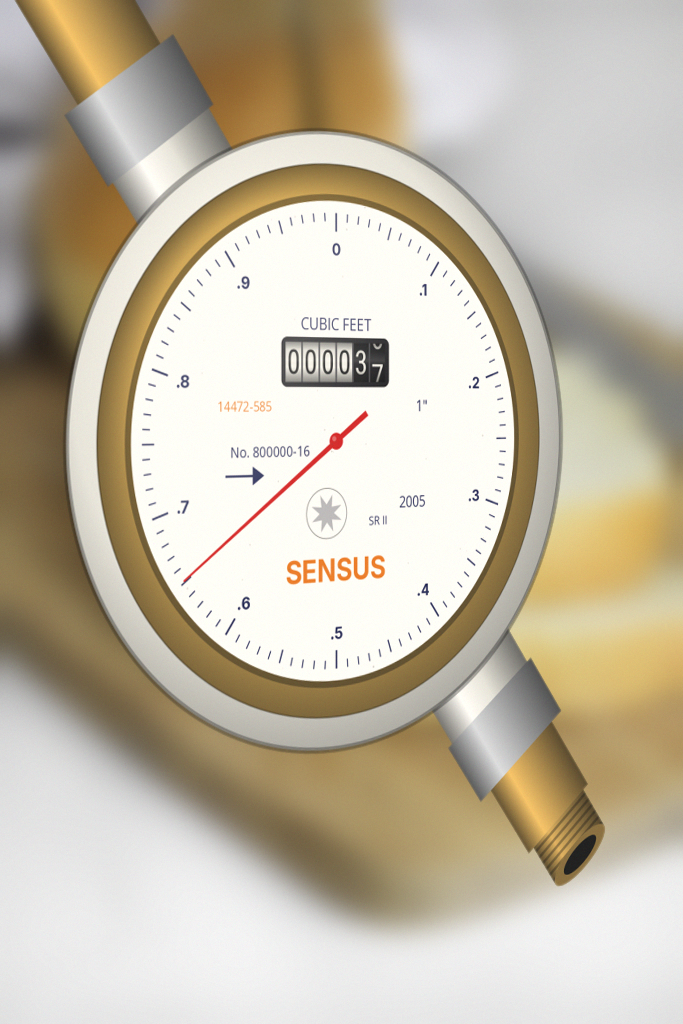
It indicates 36.65 ft³
